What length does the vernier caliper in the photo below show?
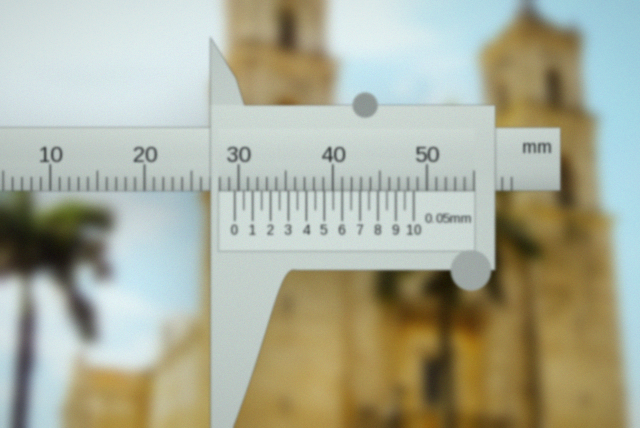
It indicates 29.6 mm
